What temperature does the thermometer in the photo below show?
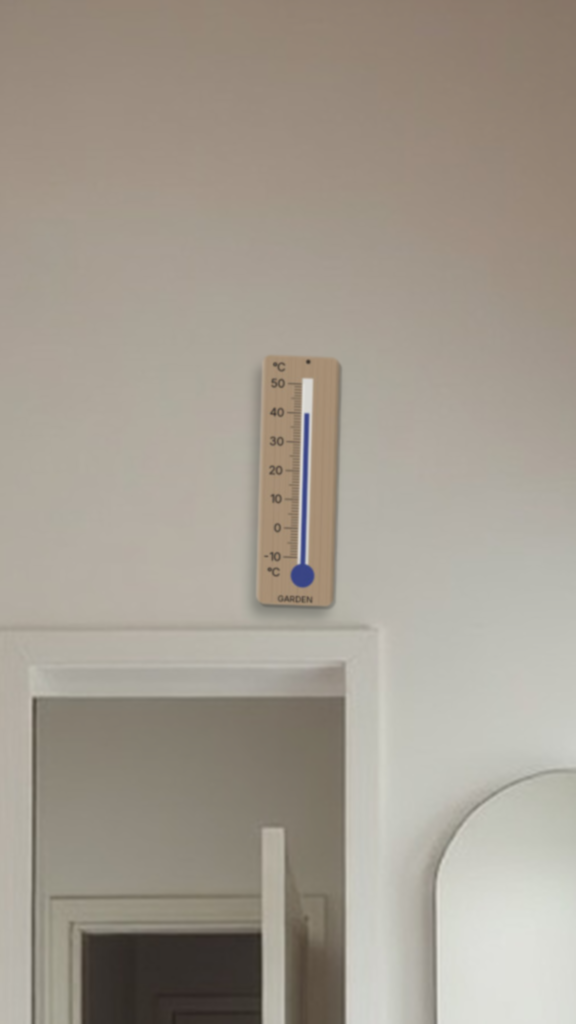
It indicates 40 °C
